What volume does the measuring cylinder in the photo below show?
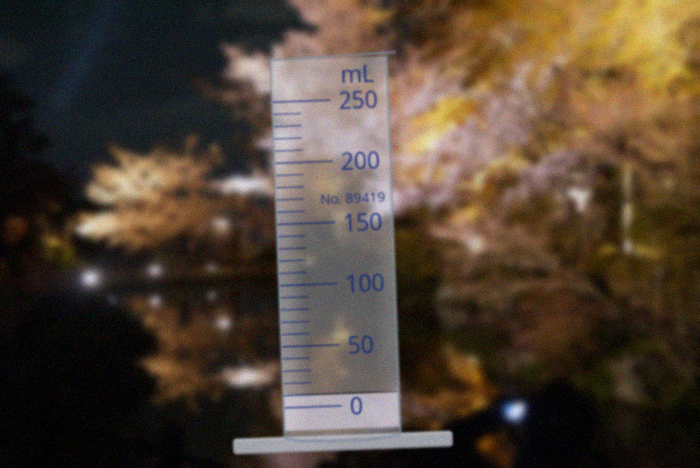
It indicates 10 mL
